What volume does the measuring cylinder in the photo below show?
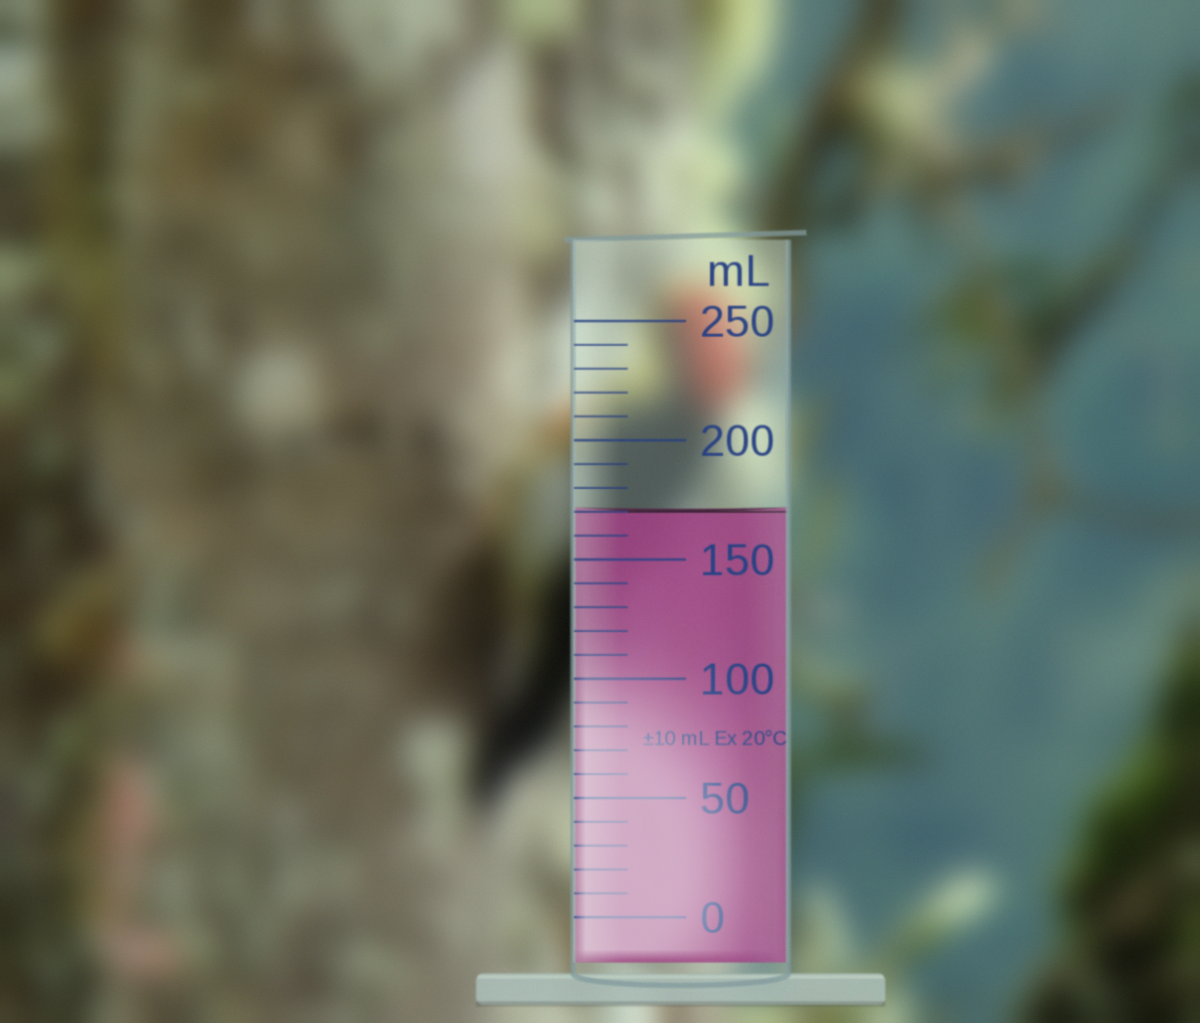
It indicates 170 mL
